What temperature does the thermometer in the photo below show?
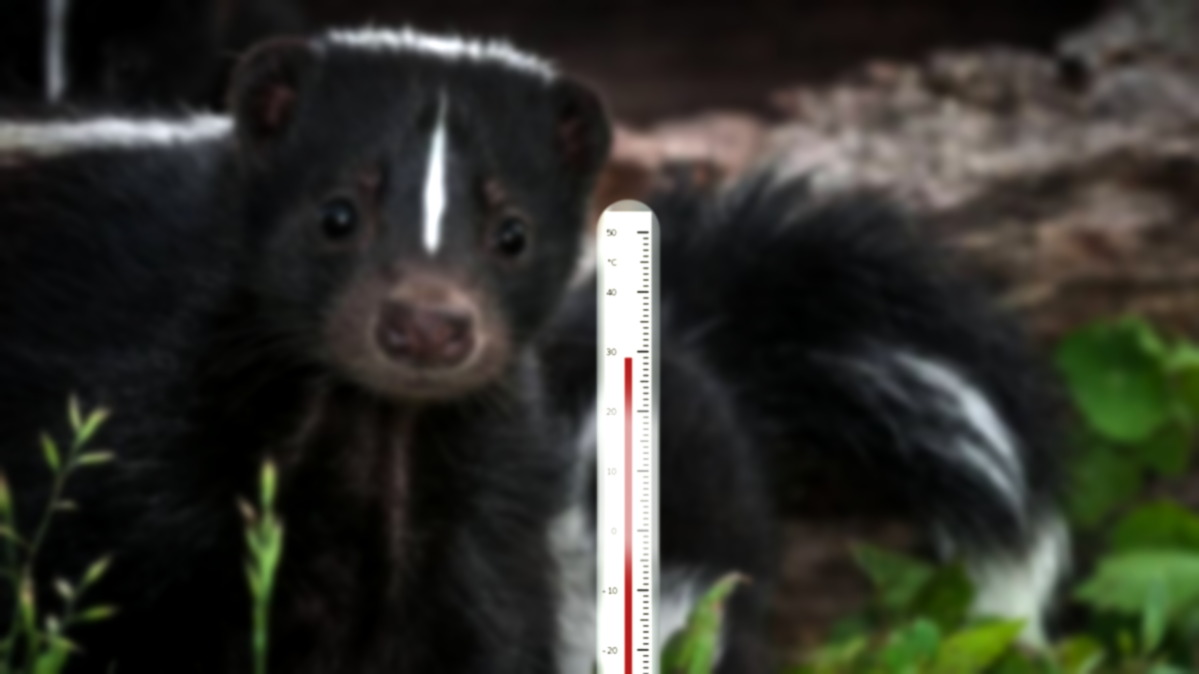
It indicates 29 °C
